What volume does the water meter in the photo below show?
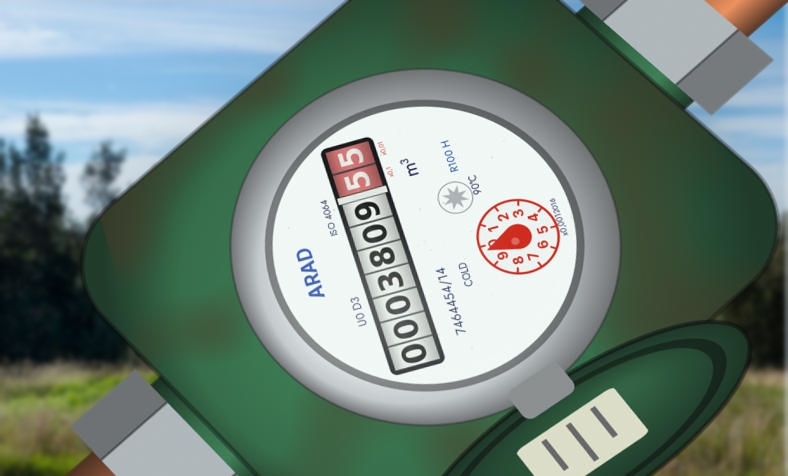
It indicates 3809.549 m³
